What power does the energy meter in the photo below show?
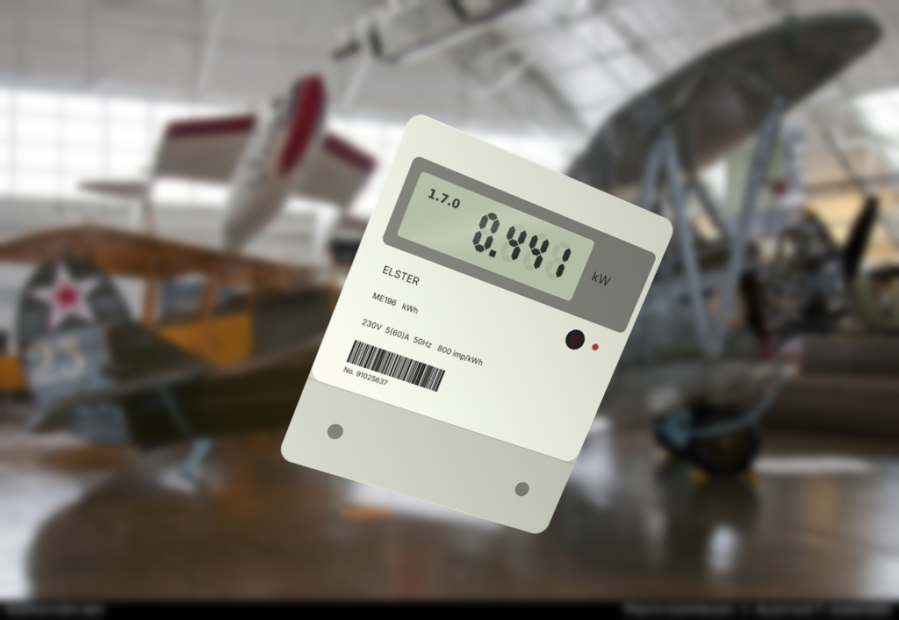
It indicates 0.441 kW
